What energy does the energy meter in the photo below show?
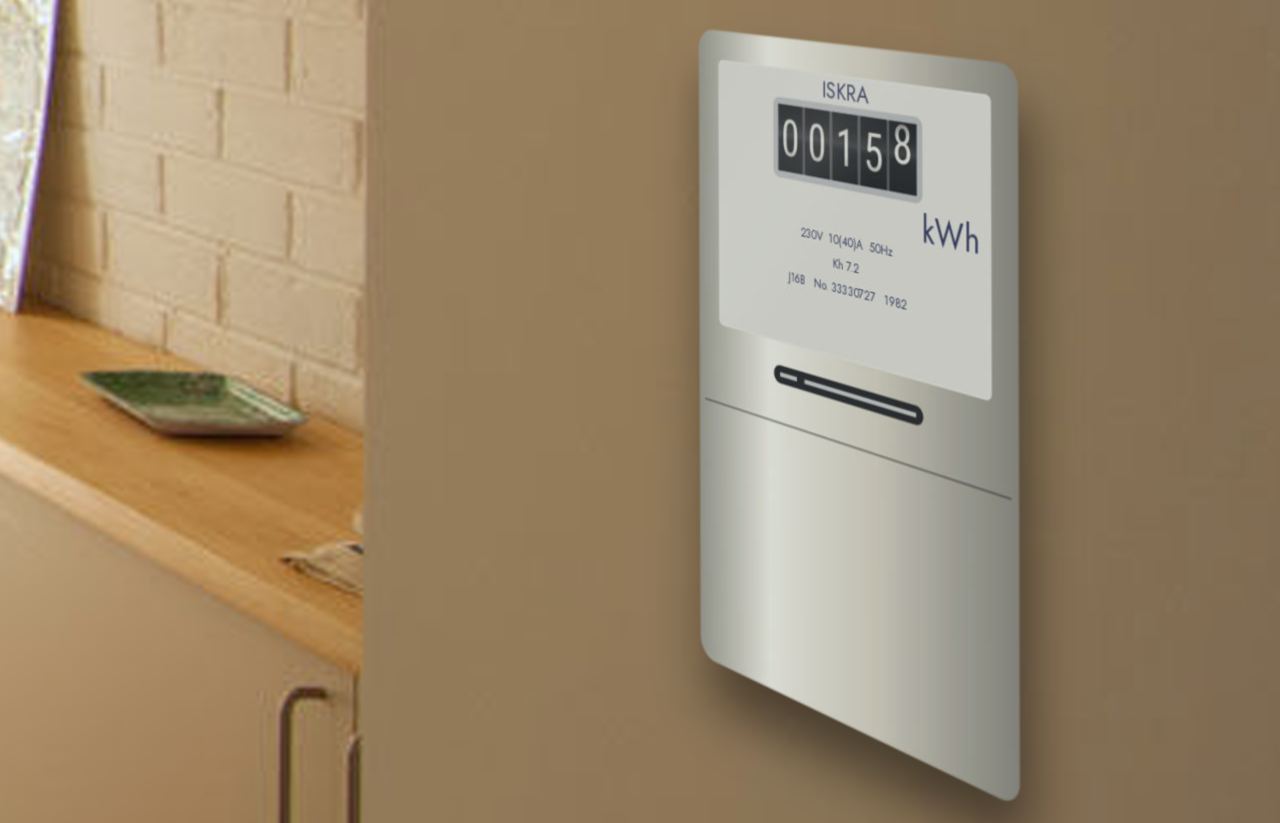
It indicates 158 kWh
